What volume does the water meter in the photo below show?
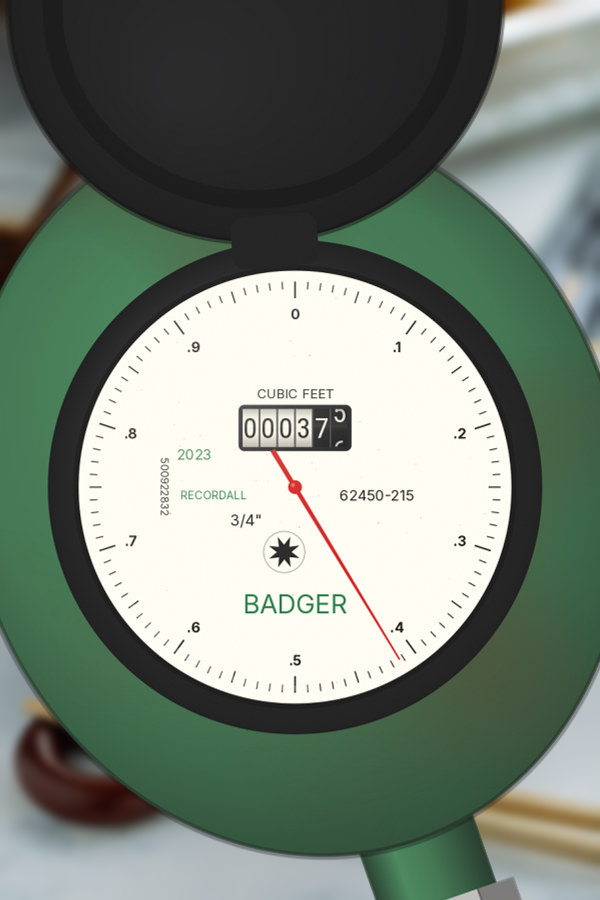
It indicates 375.41 ft³
